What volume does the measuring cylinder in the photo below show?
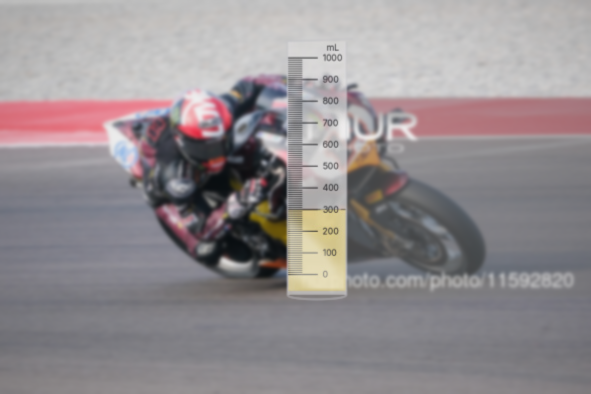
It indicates 300 mL
